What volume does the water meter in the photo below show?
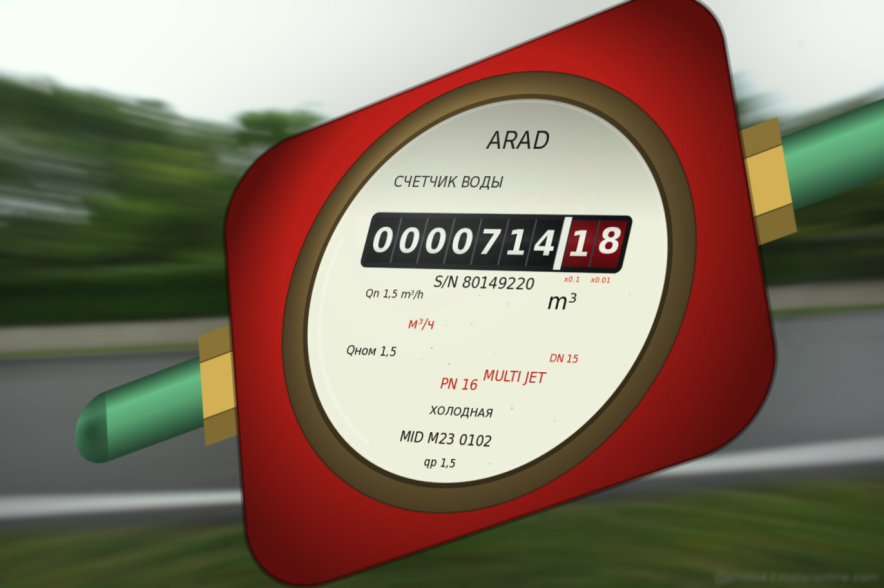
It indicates 714.18 m³
